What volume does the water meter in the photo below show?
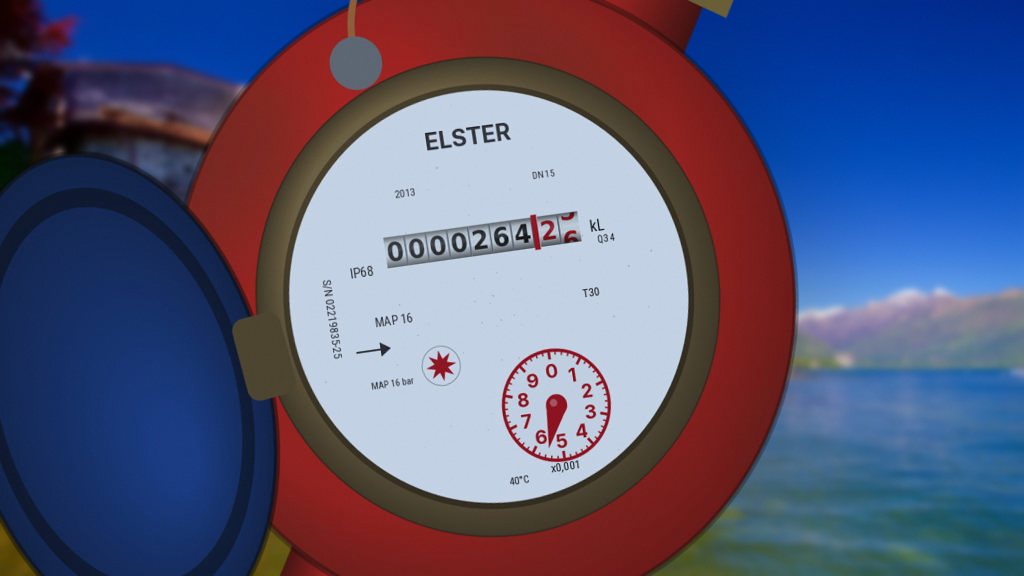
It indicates 264.255 kL
